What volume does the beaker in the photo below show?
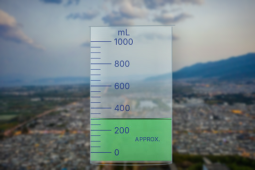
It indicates 300 mL
